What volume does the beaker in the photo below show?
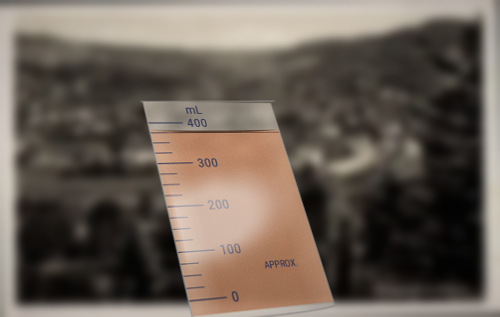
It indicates 375 mL
